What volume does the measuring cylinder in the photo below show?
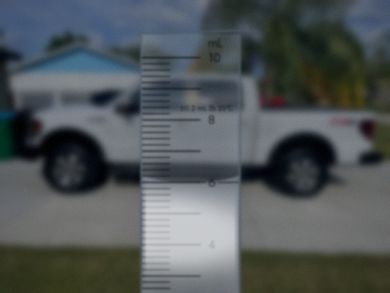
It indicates 6 mL
